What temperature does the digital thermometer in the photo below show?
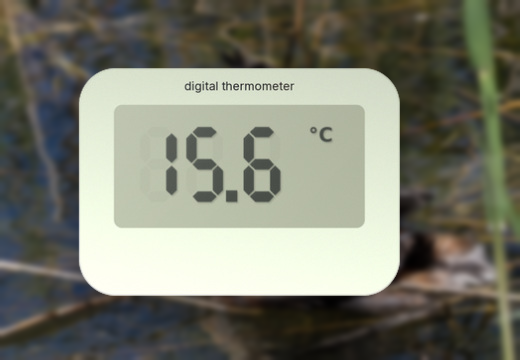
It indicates 15.6 °C
